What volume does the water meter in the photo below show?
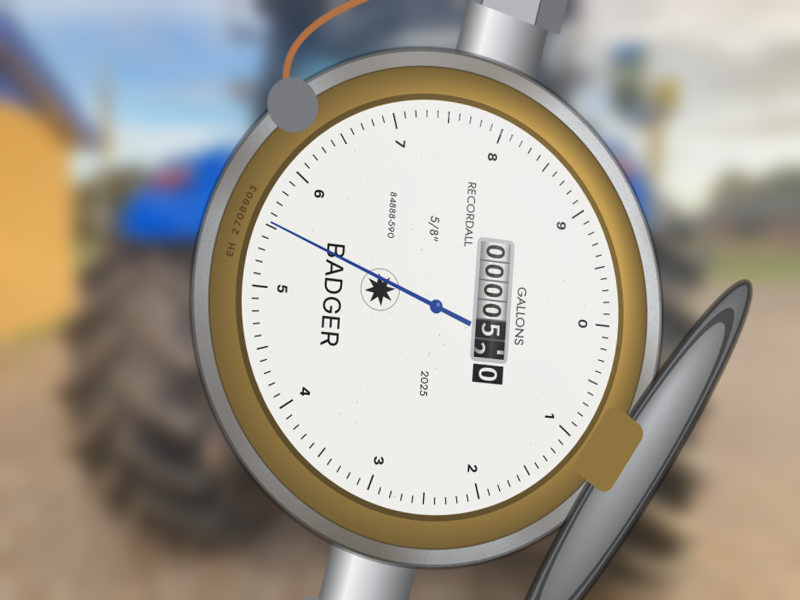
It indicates 515.5 gal
